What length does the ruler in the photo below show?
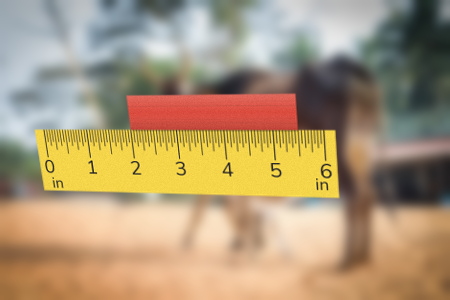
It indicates 3.5 in
